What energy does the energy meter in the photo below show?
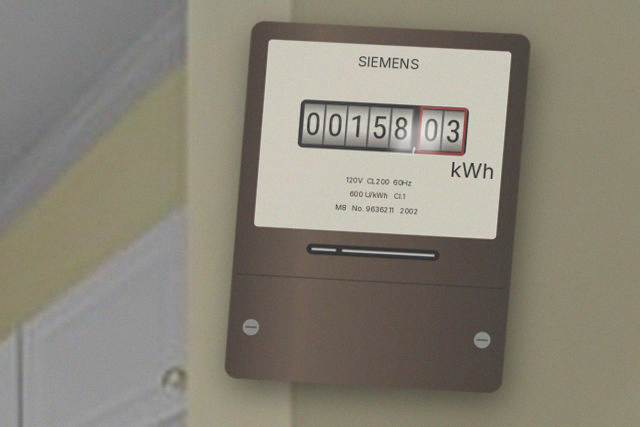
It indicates 158.03 kWh
